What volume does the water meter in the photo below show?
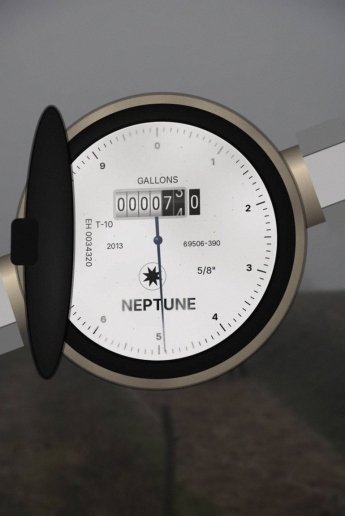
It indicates 734.9 gal
